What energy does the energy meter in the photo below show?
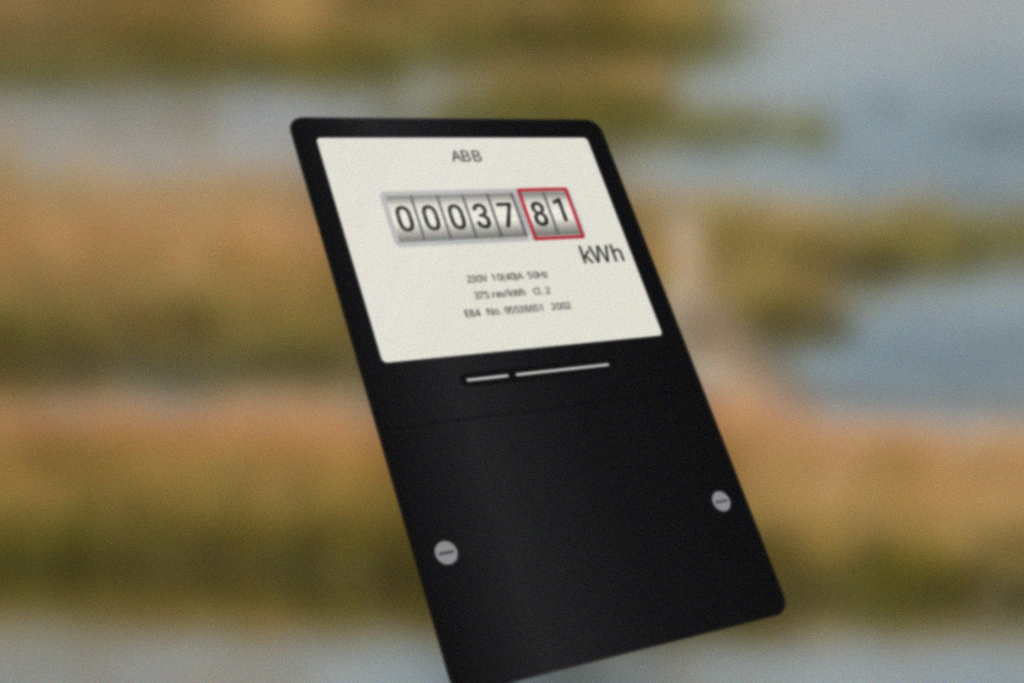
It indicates 37.81 kWh
